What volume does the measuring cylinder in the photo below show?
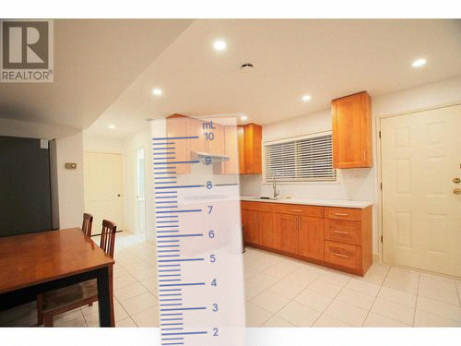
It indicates 8 mL
